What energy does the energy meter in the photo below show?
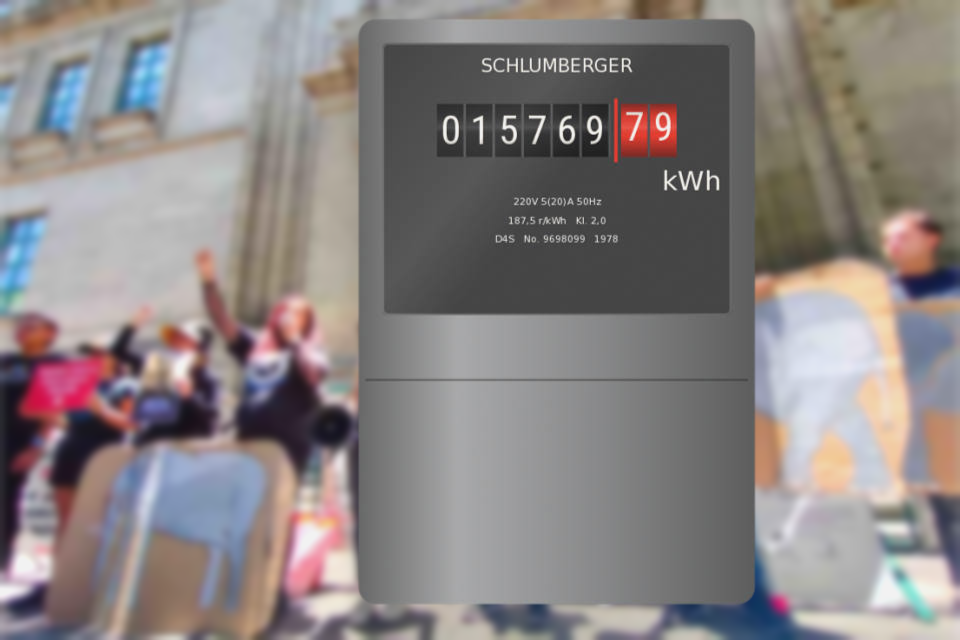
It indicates 15769.79 kWh
